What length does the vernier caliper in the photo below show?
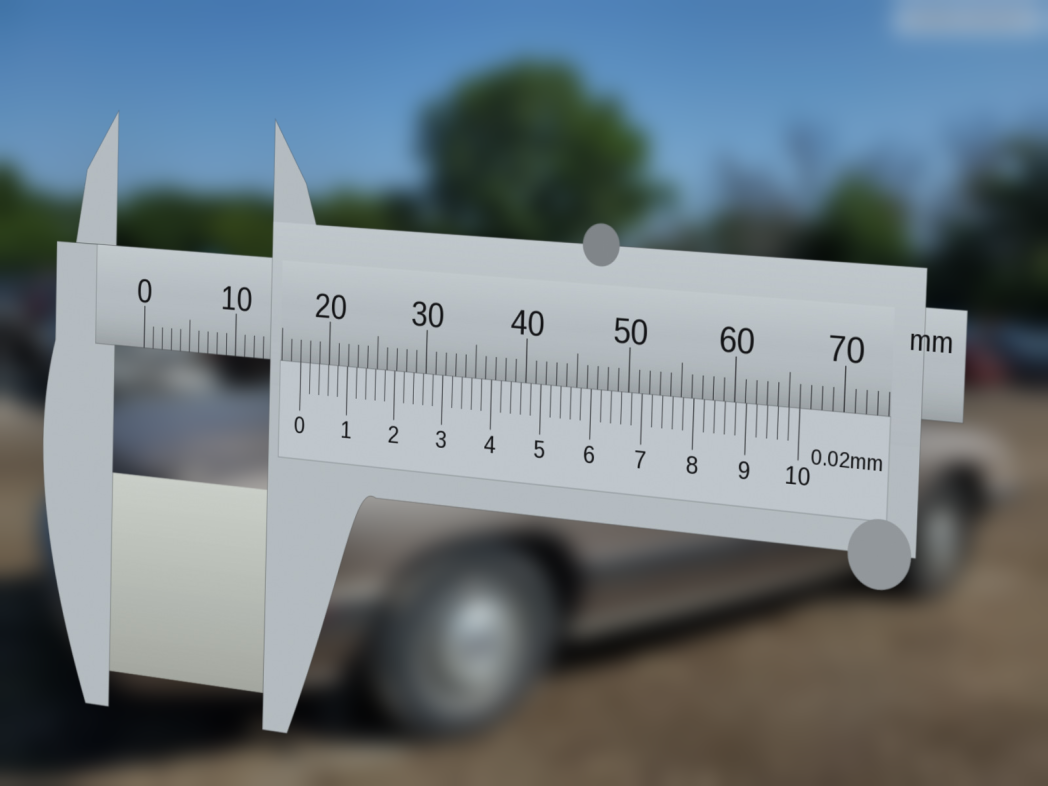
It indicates 17.0 mm
